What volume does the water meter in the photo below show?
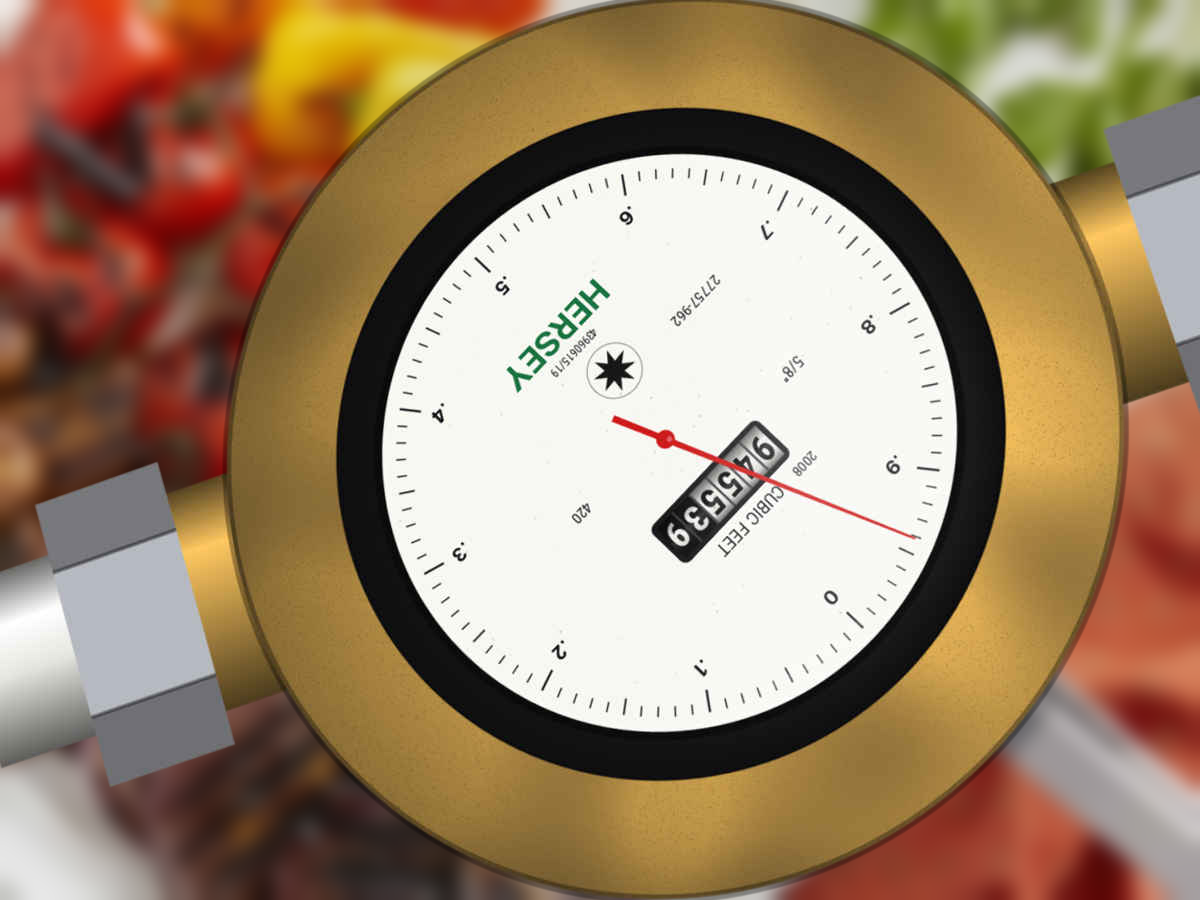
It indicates 945538.94 ft³
